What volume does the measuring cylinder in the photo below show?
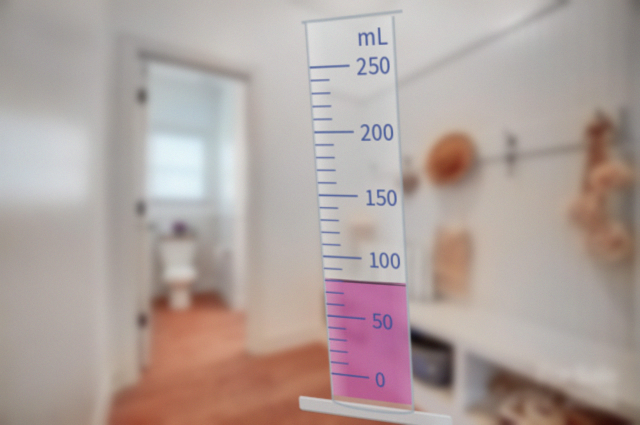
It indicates 80 mL
